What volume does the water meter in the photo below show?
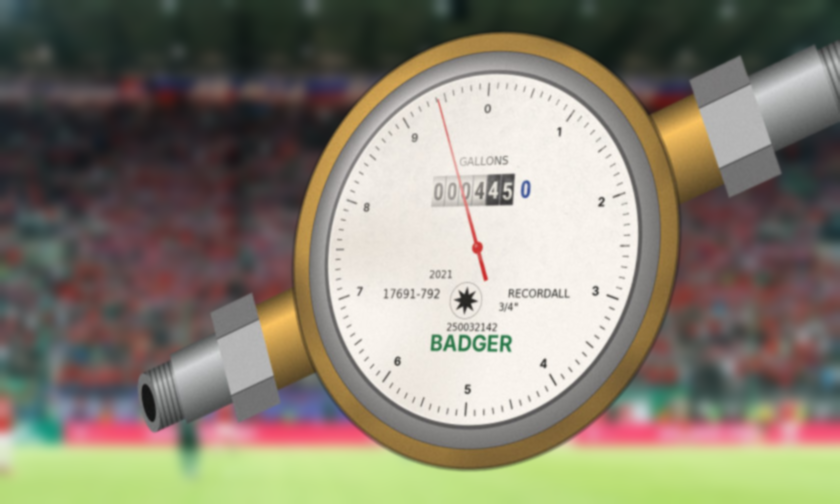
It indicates 4449.4 gal
